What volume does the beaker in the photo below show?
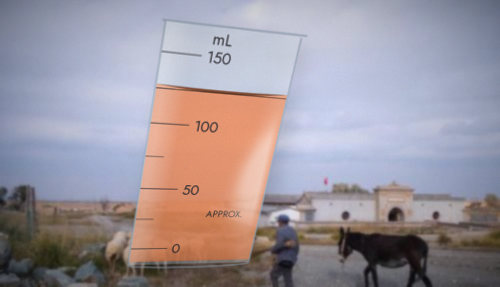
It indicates 125 mL
